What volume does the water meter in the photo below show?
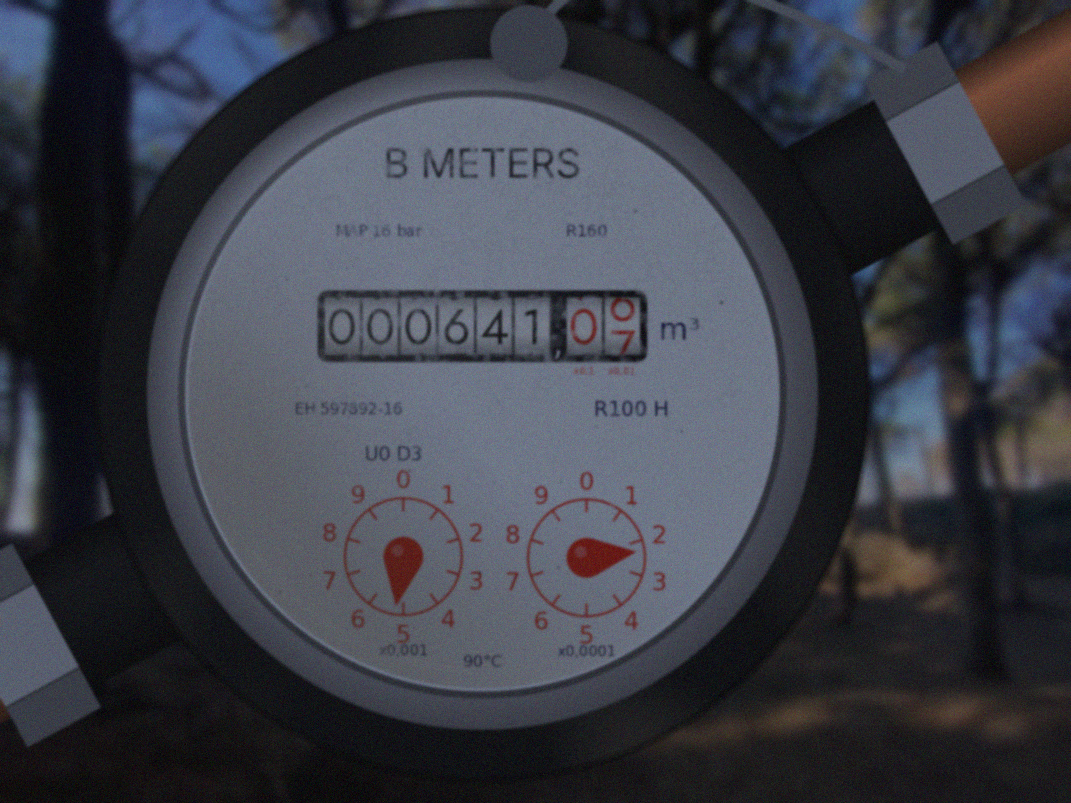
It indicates 641.0652 m³
